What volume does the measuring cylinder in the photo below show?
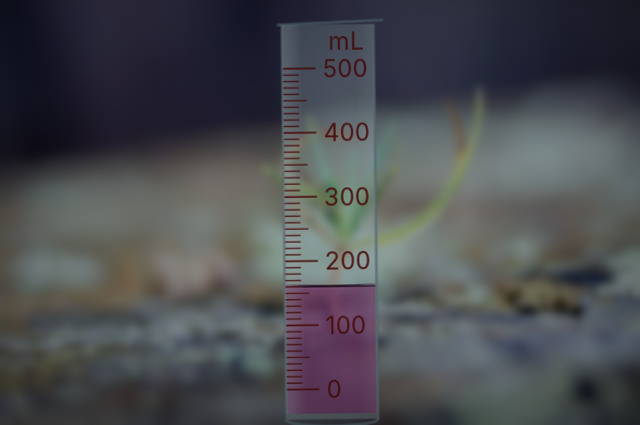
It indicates 160 mL
